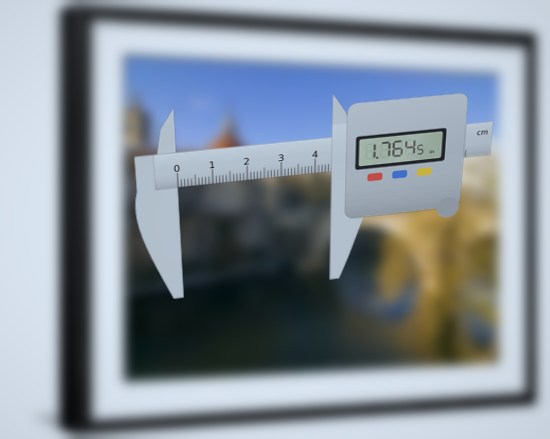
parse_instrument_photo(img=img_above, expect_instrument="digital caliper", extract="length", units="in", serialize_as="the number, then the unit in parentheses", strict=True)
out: 1.7645 (in)
